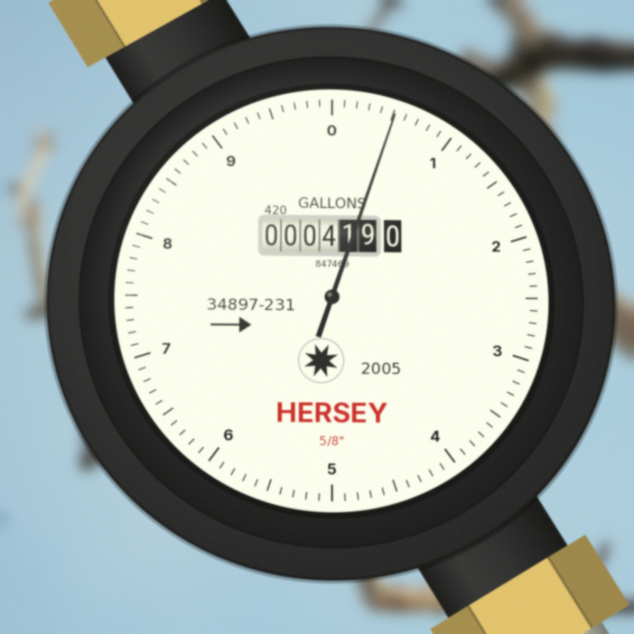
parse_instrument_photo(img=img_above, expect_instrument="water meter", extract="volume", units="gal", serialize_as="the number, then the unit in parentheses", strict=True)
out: 4190.5 (gal)
